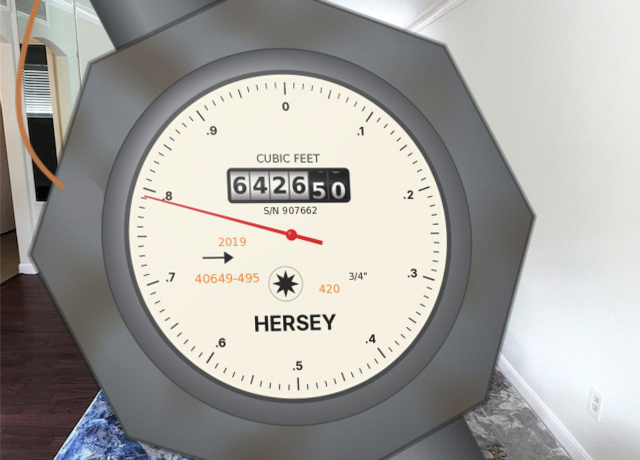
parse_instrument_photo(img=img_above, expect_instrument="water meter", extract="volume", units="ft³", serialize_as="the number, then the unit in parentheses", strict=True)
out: 642649.79 (ft³)
